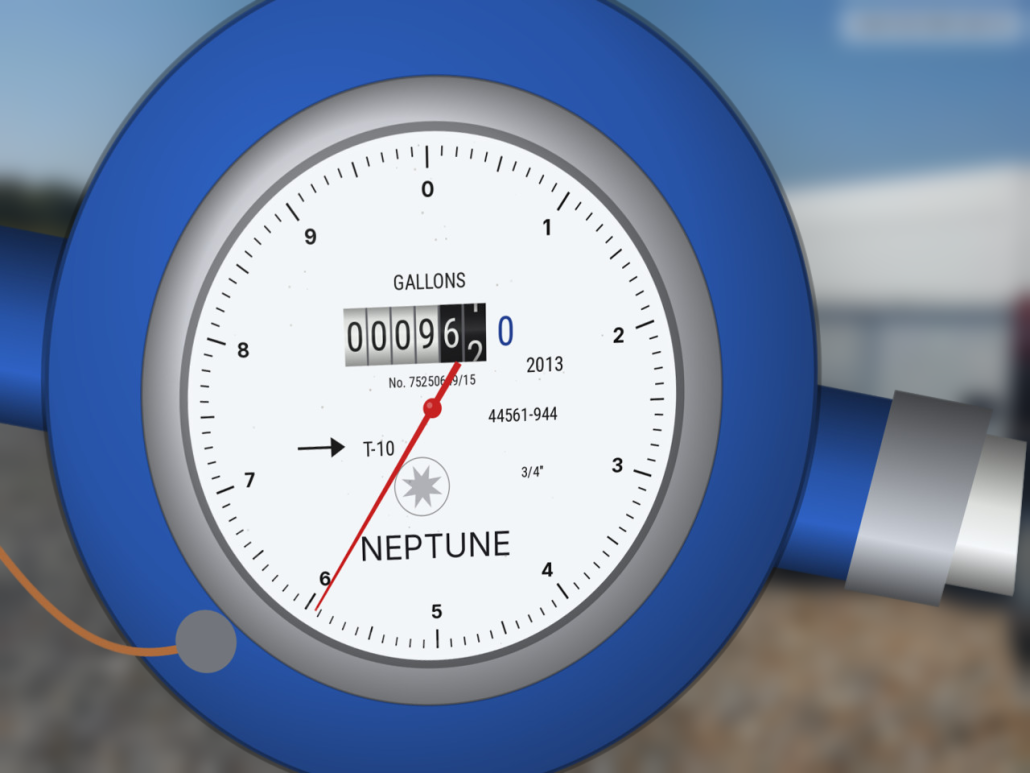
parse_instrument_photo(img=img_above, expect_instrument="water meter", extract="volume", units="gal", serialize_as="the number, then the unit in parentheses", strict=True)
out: 9615.9 (gal)
